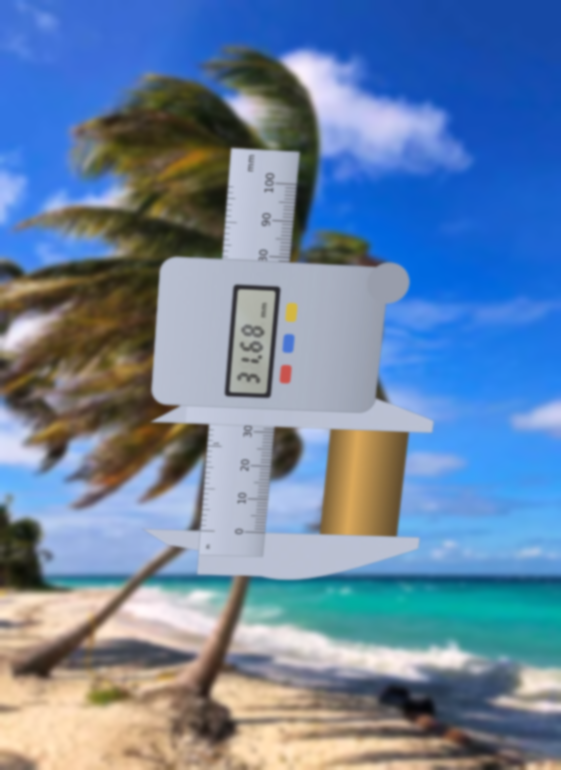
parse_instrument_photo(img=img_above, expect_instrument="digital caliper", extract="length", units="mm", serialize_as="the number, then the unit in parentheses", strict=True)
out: 31.68 (mm)
